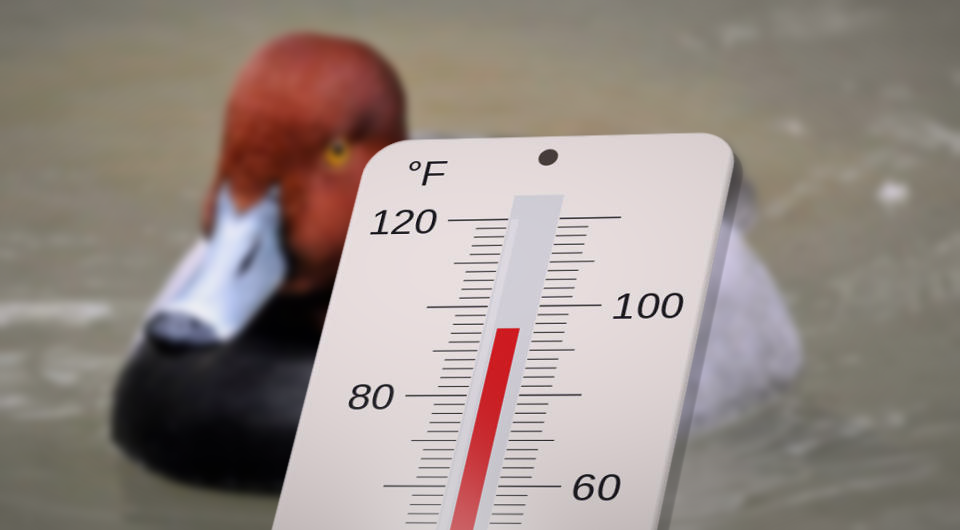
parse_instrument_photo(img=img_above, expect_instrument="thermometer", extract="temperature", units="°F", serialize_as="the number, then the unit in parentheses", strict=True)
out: 95 (°F)
